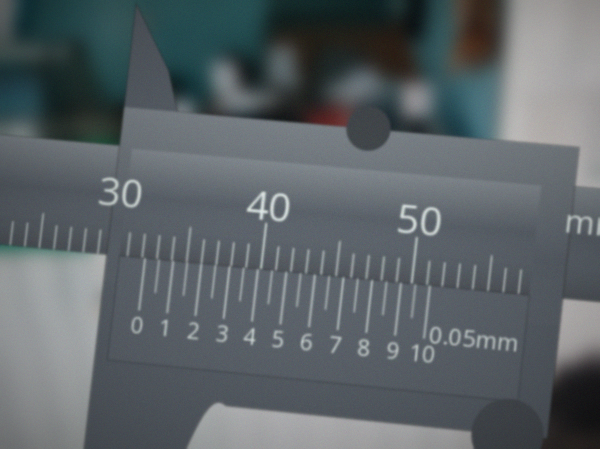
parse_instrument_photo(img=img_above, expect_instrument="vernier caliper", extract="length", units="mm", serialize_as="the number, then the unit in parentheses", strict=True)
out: 32.2 (mm)
